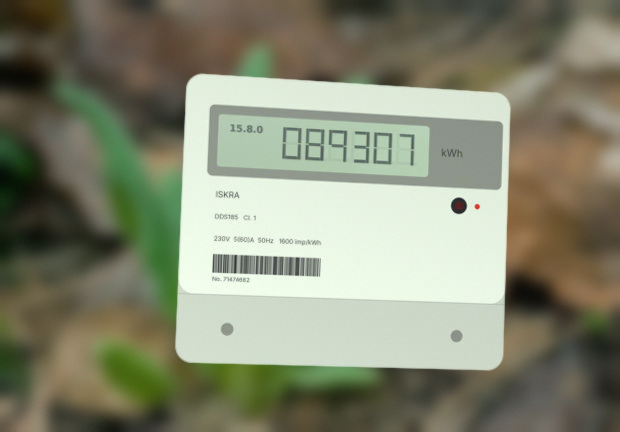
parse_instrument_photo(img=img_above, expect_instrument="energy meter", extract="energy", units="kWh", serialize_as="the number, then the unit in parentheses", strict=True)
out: 89307 (kWh)
